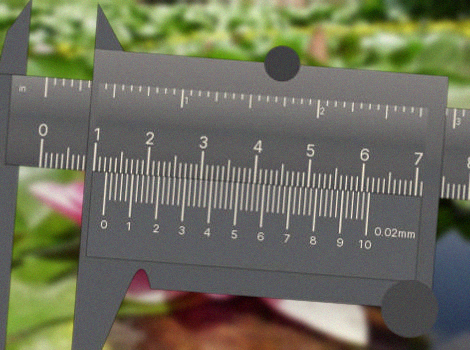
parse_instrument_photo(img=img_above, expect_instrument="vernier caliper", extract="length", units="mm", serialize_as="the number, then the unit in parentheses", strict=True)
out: 12.4 (mm)
